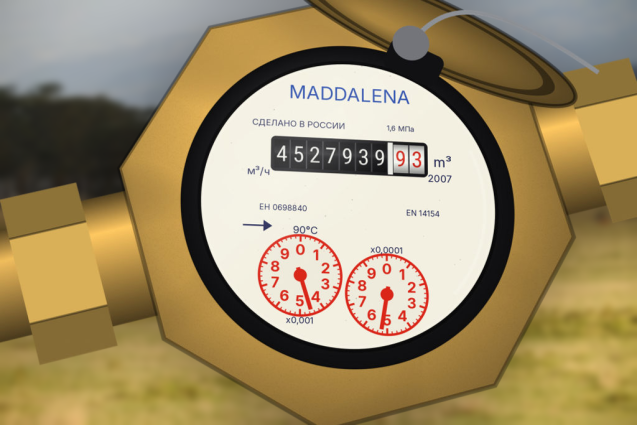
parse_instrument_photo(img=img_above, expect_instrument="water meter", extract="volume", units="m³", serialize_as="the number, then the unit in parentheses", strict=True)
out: 4527939.9345 (m³)
